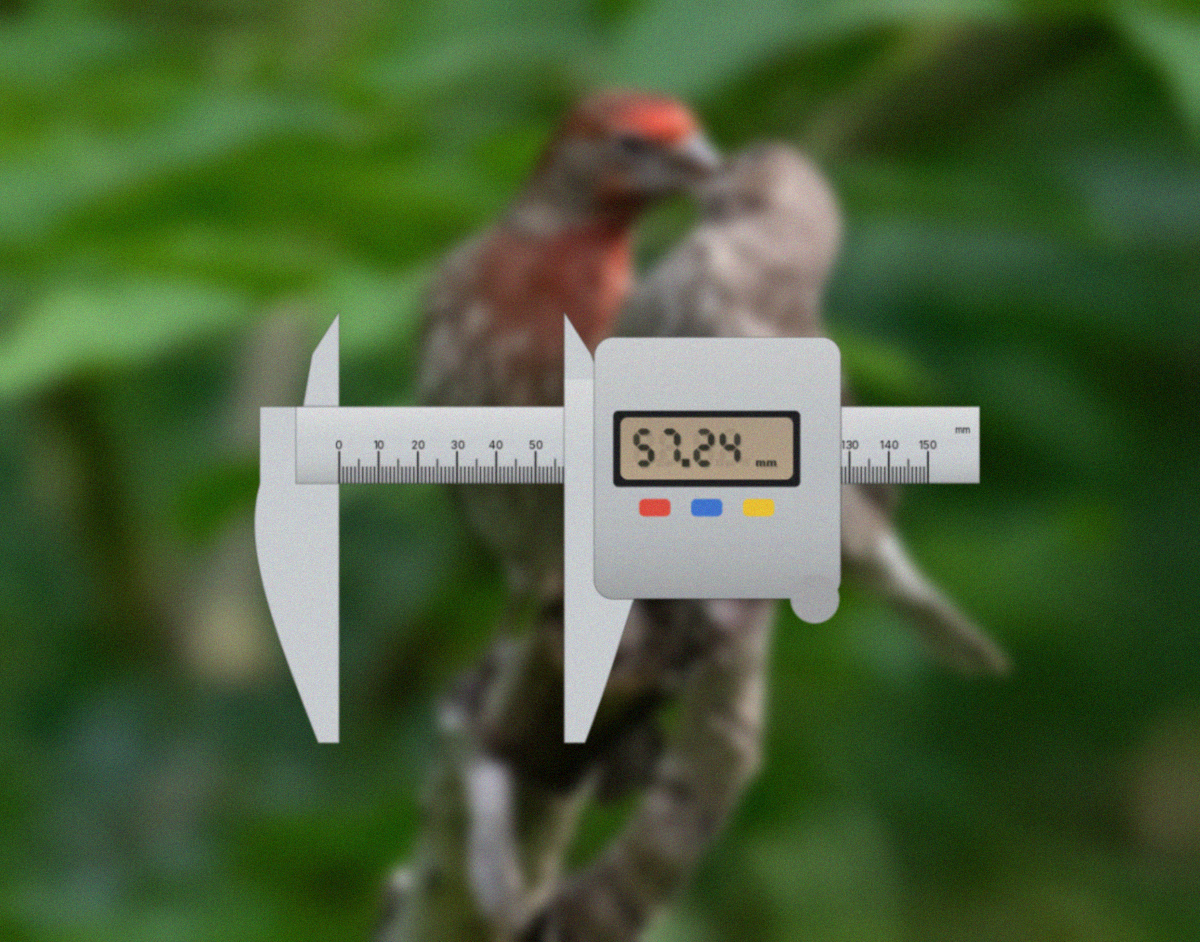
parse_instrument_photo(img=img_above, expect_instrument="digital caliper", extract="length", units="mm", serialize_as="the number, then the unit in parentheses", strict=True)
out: 57.24 (mm)
